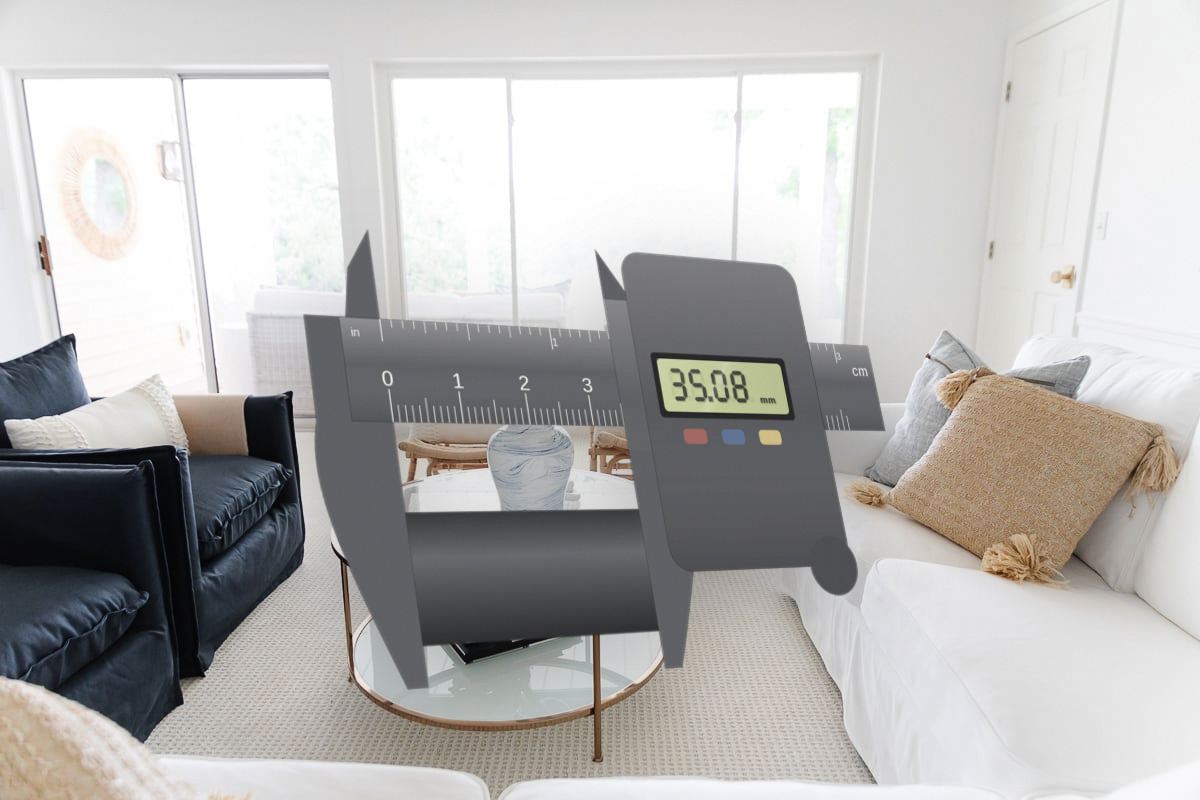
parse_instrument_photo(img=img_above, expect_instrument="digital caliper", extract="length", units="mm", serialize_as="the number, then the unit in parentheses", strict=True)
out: 35.08 (mm)
